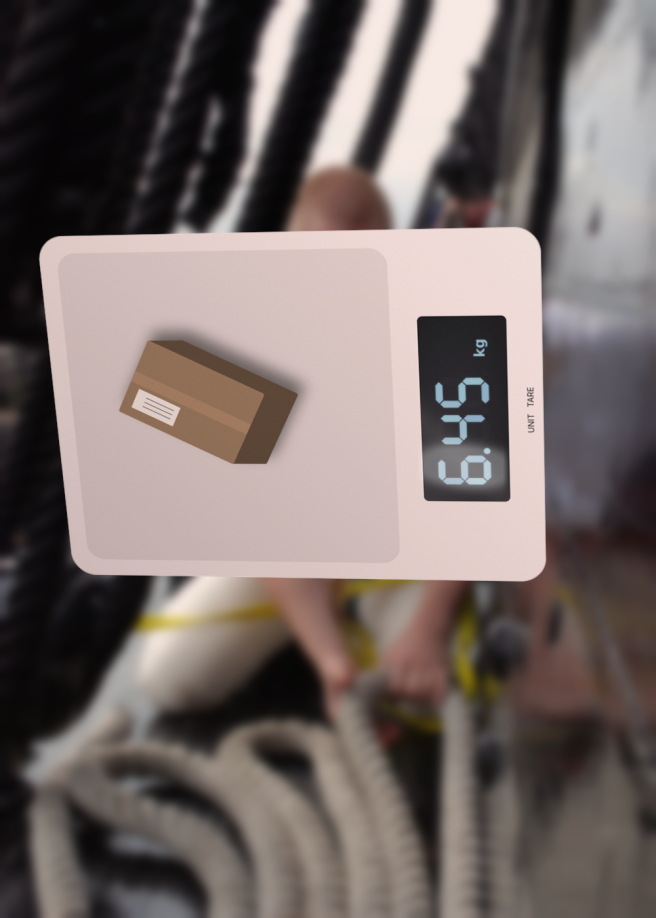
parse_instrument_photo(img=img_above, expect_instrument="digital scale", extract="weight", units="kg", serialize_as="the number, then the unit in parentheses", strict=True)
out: 6.45 (kg)
